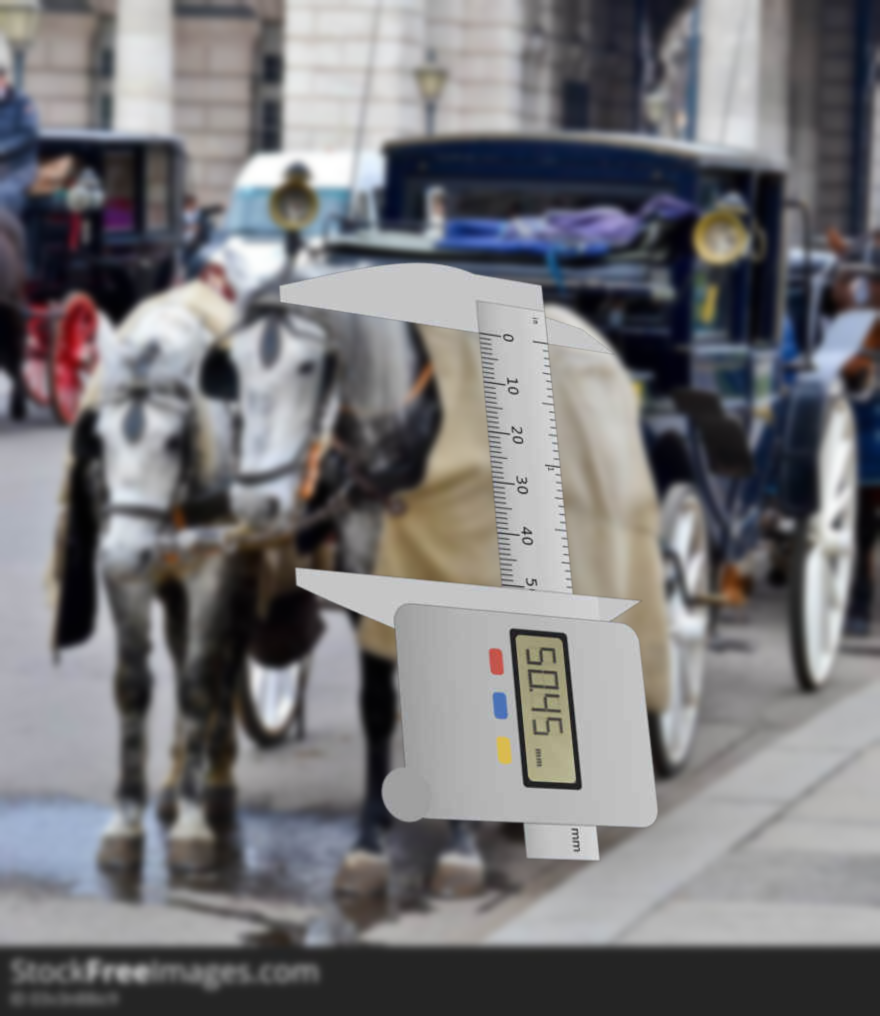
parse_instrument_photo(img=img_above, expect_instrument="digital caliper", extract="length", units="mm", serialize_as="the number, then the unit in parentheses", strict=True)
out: 50.45 (mm)
